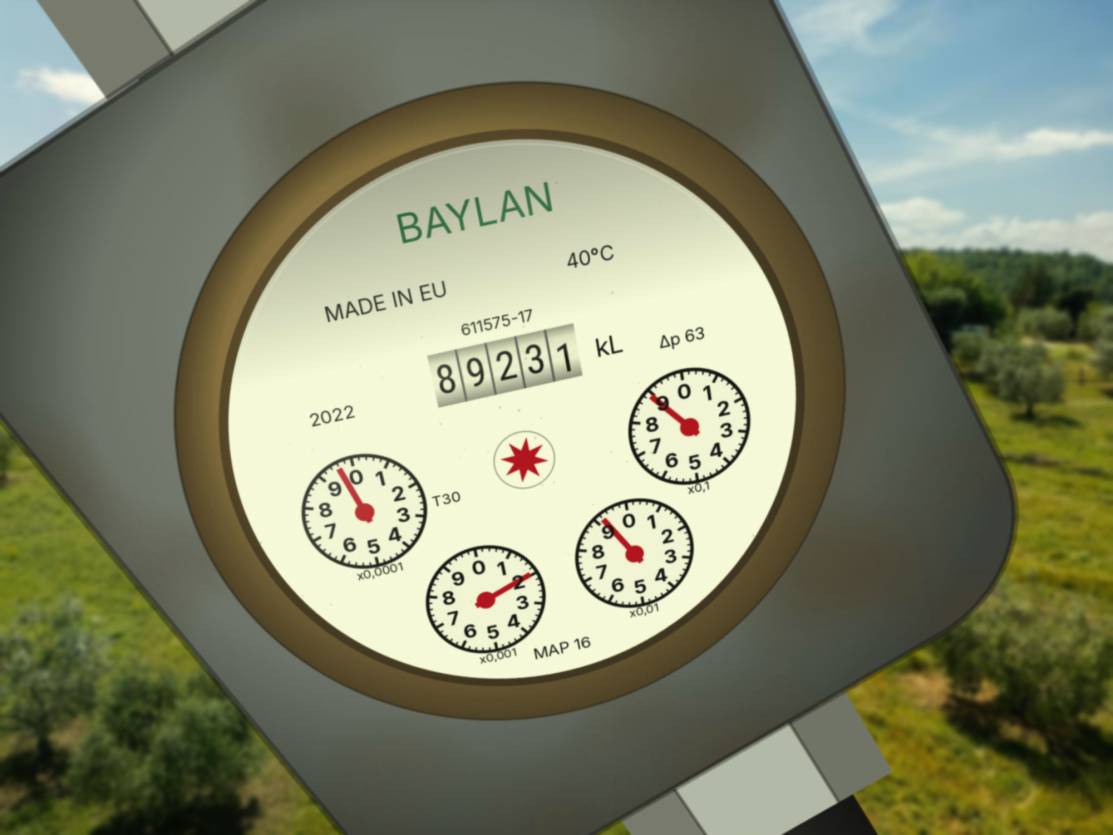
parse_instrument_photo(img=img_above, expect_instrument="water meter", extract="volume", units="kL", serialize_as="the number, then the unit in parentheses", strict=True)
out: 89230.8919 (kL)
